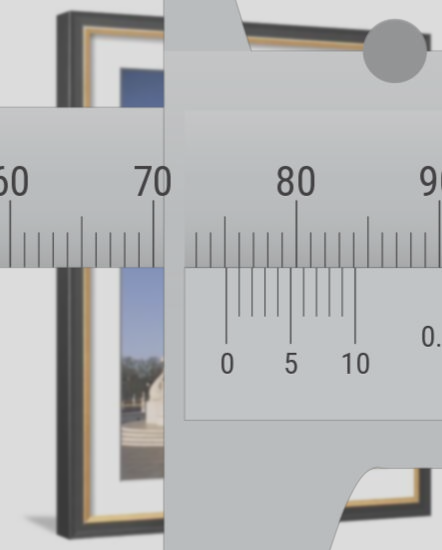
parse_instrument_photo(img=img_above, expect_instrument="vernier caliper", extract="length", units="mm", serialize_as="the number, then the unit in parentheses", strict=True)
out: 75.1 (mm)
